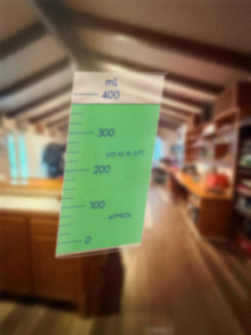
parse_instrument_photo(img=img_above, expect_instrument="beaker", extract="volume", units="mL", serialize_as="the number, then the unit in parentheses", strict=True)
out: 375 (mL)
